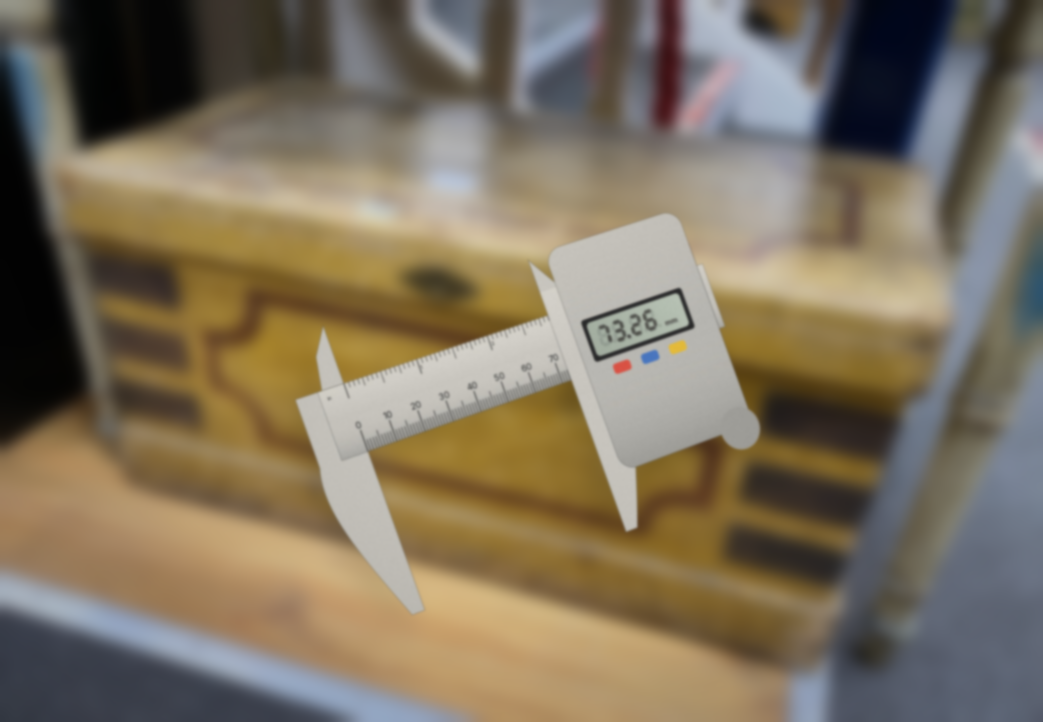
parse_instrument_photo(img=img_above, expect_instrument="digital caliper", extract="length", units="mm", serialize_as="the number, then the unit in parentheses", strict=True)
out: 73.26 (mm)
